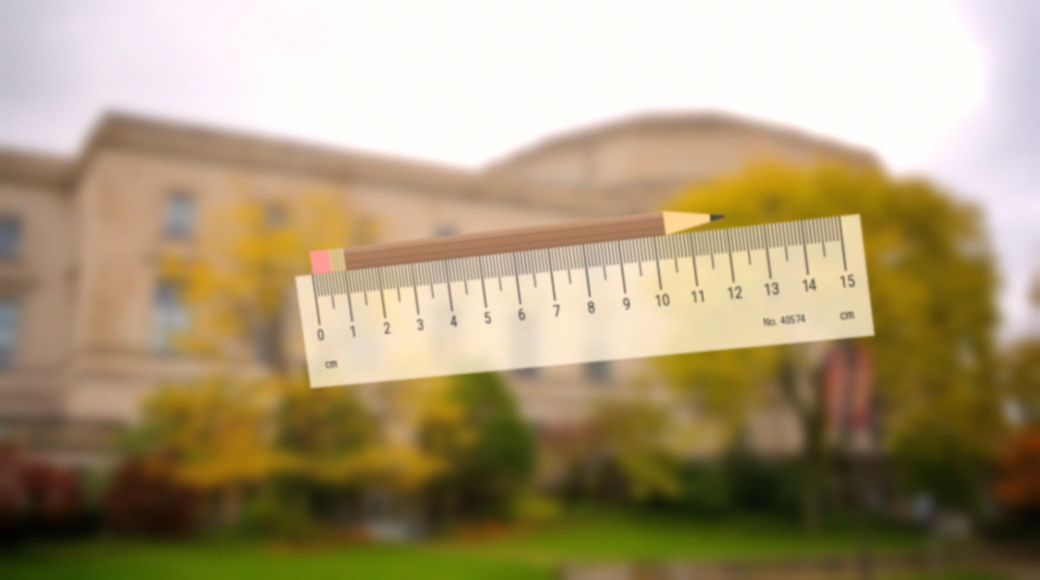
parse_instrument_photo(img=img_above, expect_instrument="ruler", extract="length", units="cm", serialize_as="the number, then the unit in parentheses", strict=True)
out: 12 (cm)
